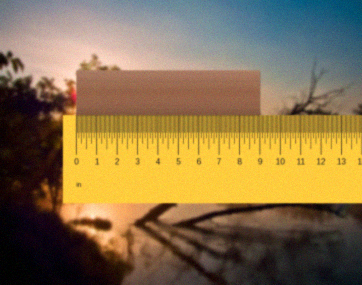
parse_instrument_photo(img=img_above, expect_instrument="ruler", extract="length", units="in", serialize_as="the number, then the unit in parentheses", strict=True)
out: 9 (in)
